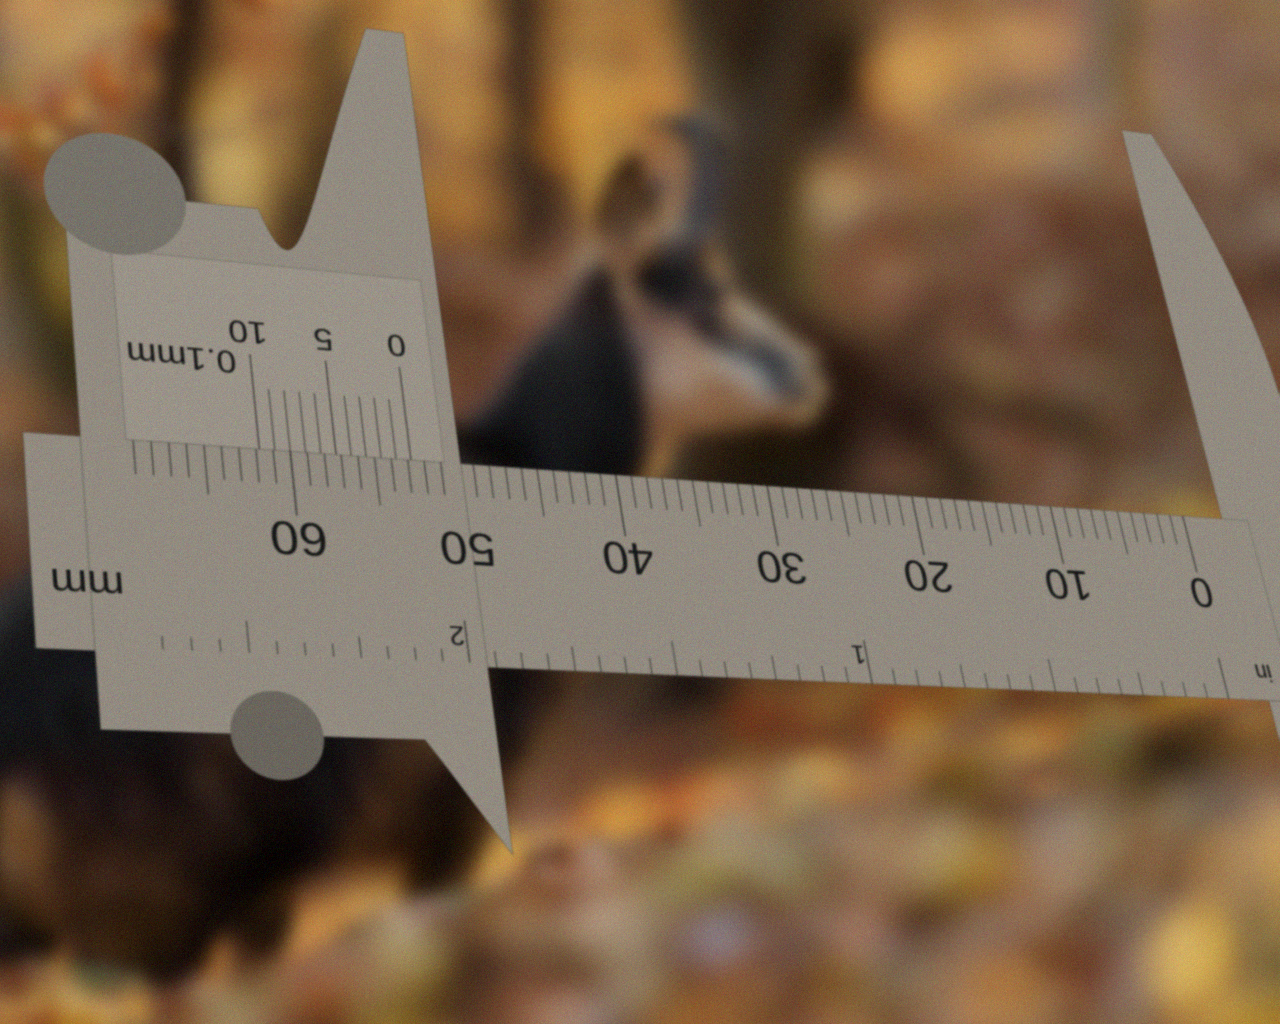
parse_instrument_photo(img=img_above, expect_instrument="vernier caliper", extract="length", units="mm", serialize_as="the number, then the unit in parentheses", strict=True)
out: 52.8 (mm)
